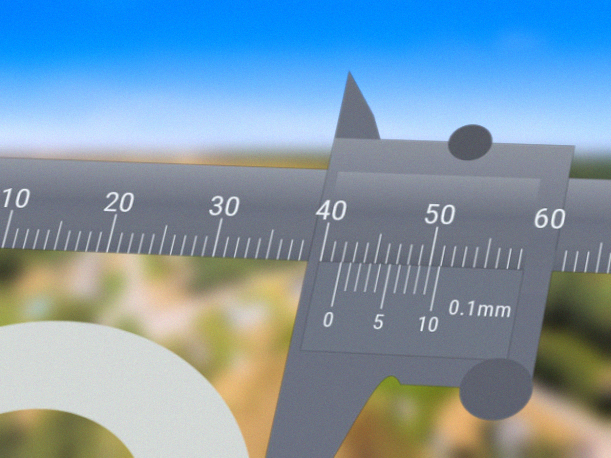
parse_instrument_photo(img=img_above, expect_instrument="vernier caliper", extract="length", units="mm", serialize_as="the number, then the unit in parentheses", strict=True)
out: 41.9 (mm)
